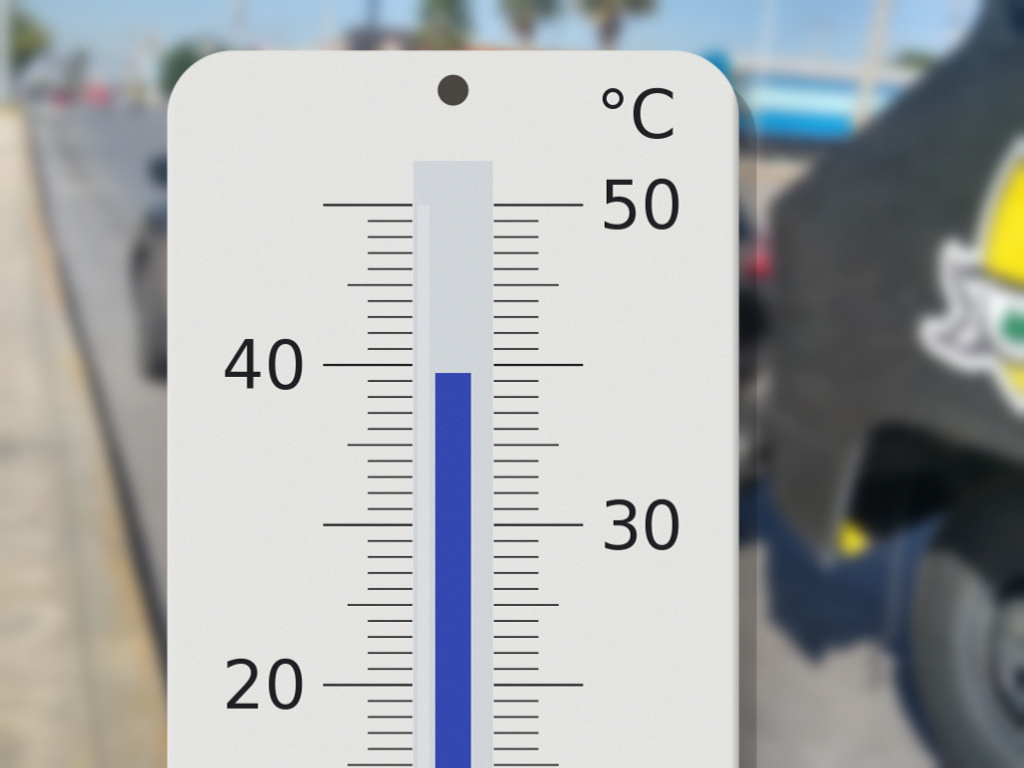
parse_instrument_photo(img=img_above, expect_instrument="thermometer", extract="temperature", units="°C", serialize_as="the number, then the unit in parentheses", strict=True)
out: 39.5 (°C)
